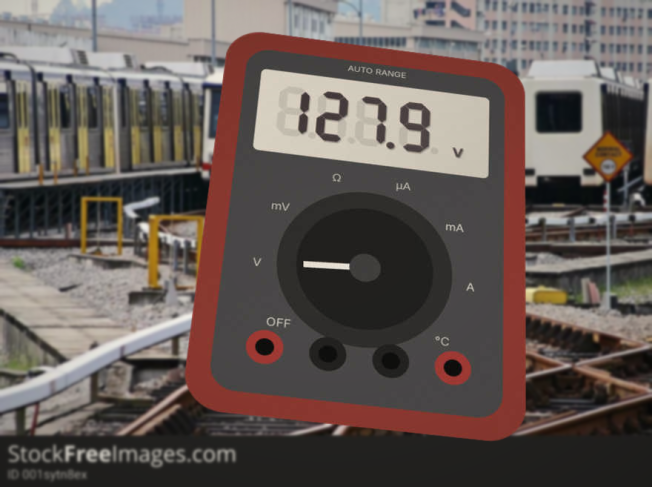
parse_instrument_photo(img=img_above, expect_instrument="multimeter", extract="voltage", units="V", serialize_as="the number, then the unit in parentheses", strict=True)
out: 127.9 (V)
